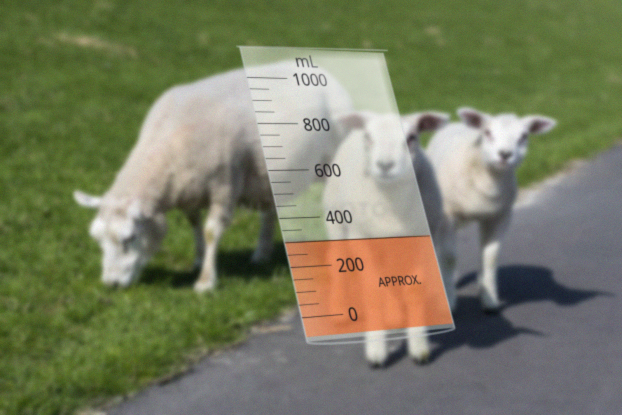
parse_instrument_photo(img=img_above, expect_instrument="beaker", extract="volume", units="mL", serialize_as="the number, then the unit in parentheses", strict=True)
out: 300 (mL)
